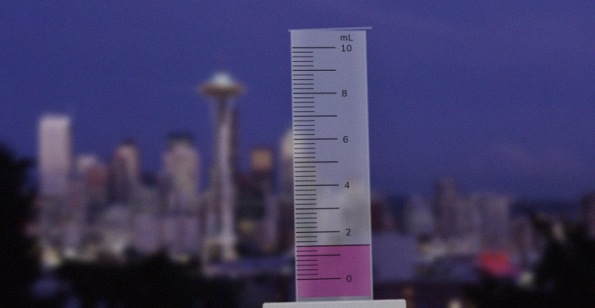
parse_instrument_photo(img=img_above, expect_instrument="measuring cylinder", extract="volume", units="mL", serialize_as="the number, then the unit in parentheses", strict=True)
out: 1.4 (mL)
